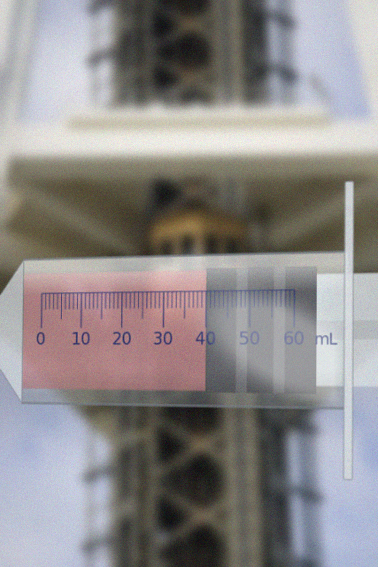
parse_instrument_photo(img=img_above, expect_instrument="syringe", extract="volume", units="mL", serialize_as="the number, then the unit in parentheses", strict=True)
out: 40 (mL)
